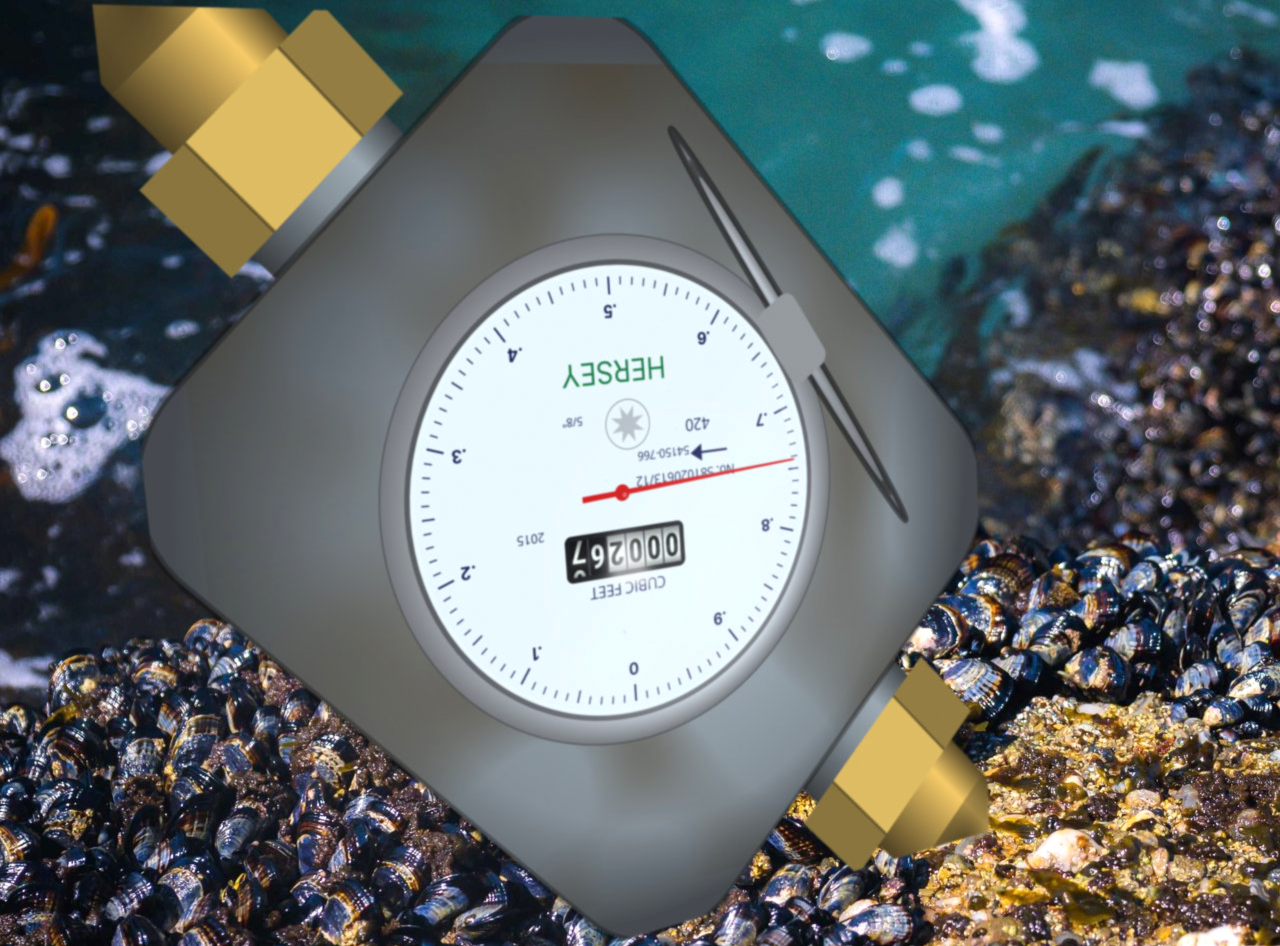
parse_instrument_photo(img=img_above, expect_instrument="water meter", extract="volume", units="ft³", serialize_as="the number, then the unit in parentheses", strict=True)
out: 266.74 (ft³)
